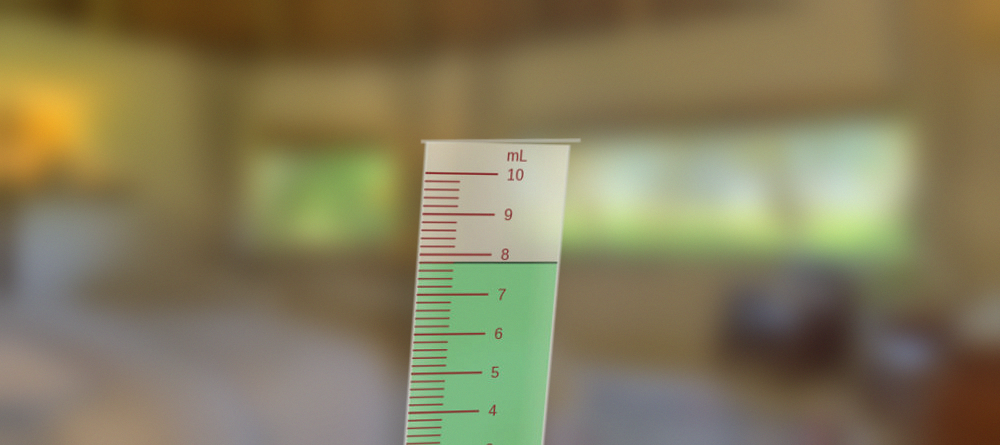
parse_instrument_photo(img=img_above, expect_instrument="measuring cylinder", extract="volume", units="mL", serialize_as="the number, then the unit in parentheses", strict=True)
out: 7.8 (mL)
